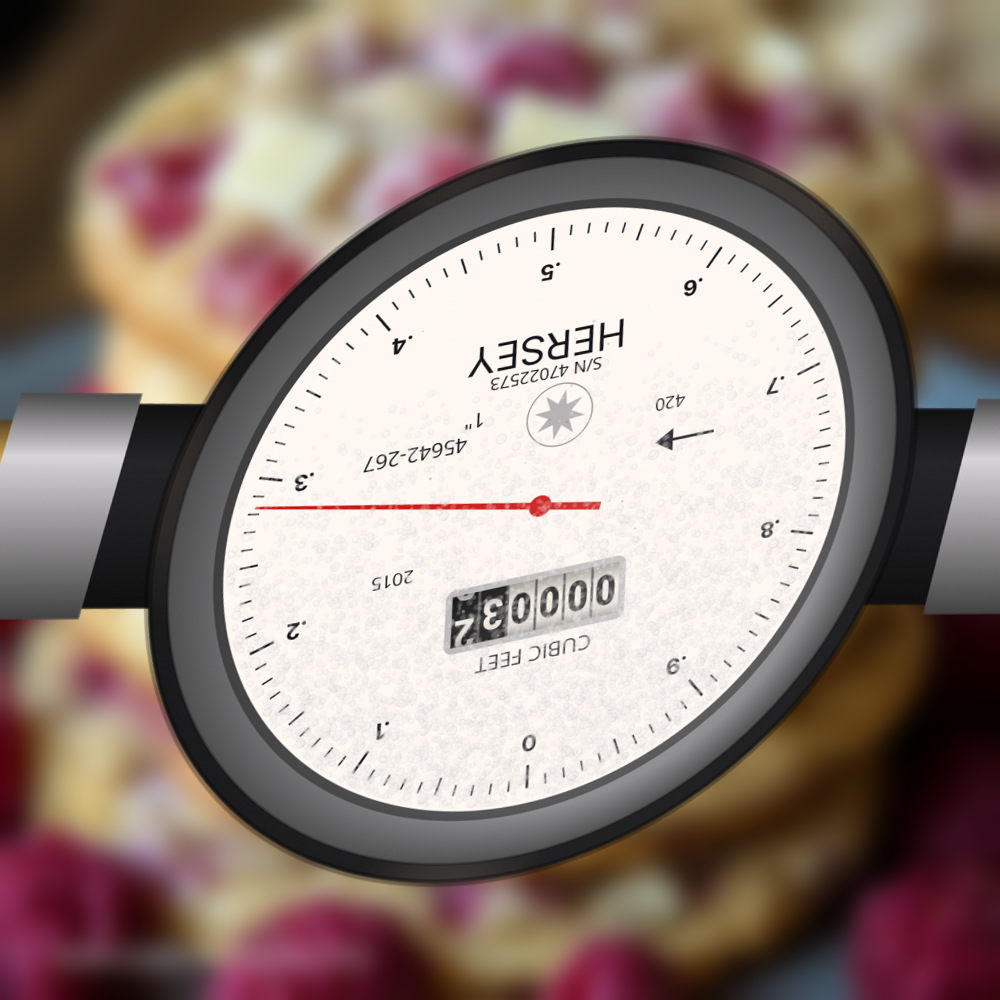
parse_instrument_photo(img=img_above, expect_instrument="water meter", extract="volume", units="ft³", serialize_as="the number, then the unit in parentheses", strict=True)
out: 32.28 (ft³)
